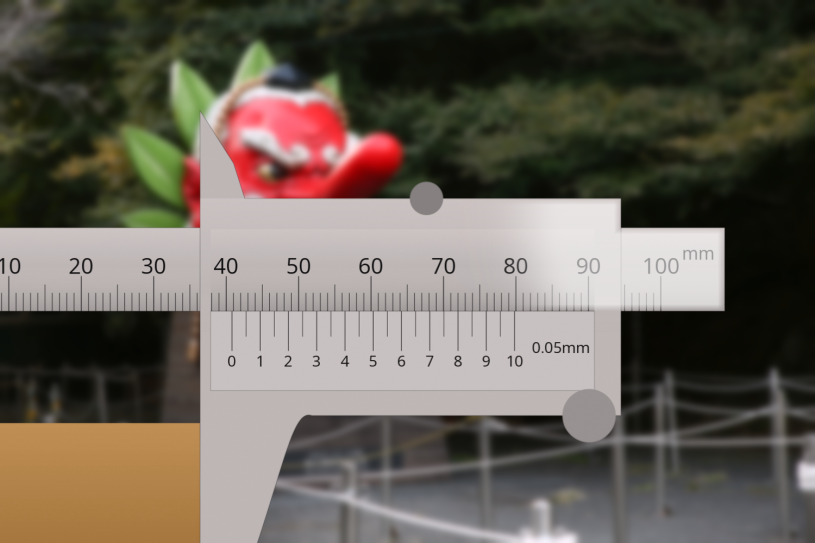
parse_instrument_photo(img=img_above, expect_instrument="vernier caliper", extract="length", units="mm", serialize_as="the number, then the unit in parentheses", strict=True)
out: 40.8 (mm)
